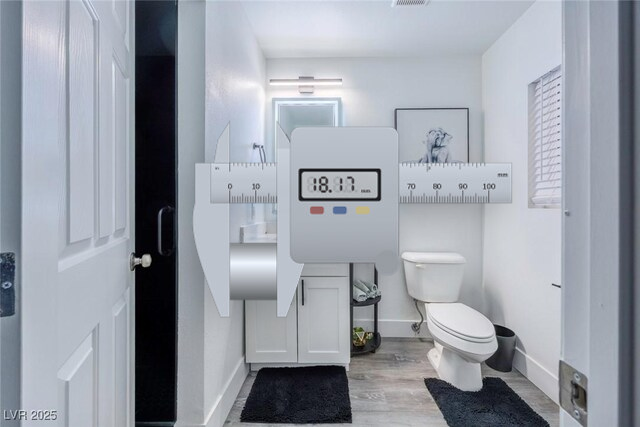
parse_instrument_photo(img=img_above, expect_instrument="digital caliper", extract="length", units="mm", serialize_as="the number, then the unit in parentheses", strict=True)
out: 18.17 (mm)
